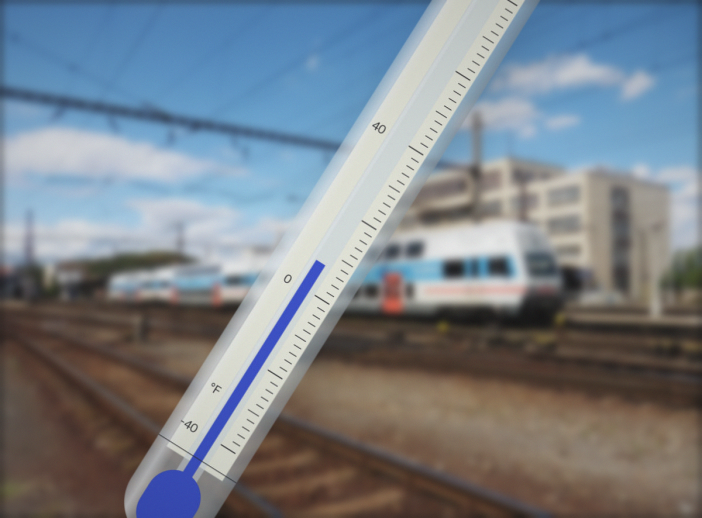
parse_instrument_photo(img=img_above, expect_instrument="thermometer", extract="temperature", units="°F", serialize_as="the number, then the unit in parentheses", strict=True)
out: 7 (°F)
